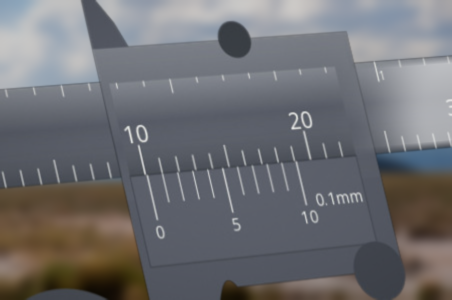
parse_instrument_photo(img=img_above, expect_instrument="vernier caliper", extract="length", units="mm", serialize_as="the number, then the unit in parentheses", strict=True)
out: 10.1 (mm)
